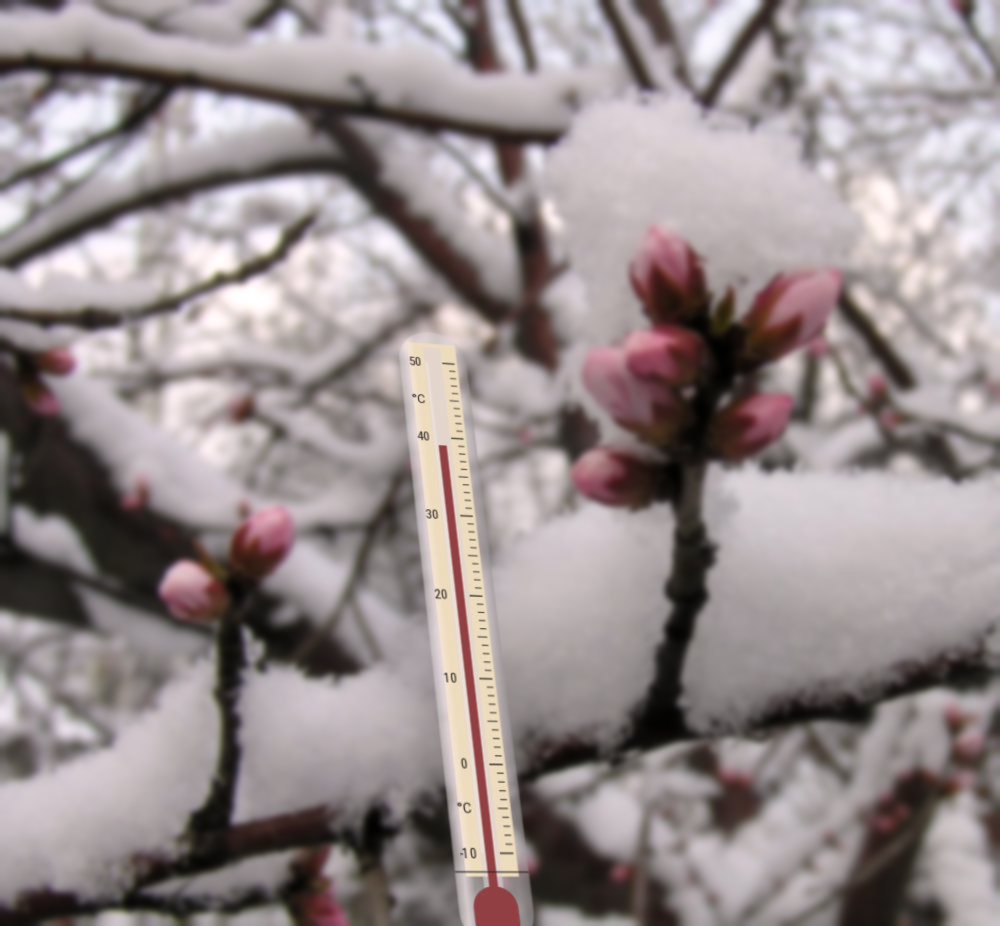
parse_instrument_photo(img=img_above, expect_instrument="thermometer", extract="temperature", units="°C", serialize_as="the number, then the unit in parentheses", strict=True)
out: 39 (°C)
